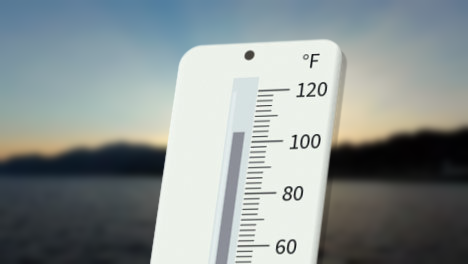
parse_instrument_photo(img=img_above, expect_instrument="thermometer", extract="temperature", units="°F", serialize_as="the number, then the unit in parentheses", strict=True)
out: 104 (°F)
